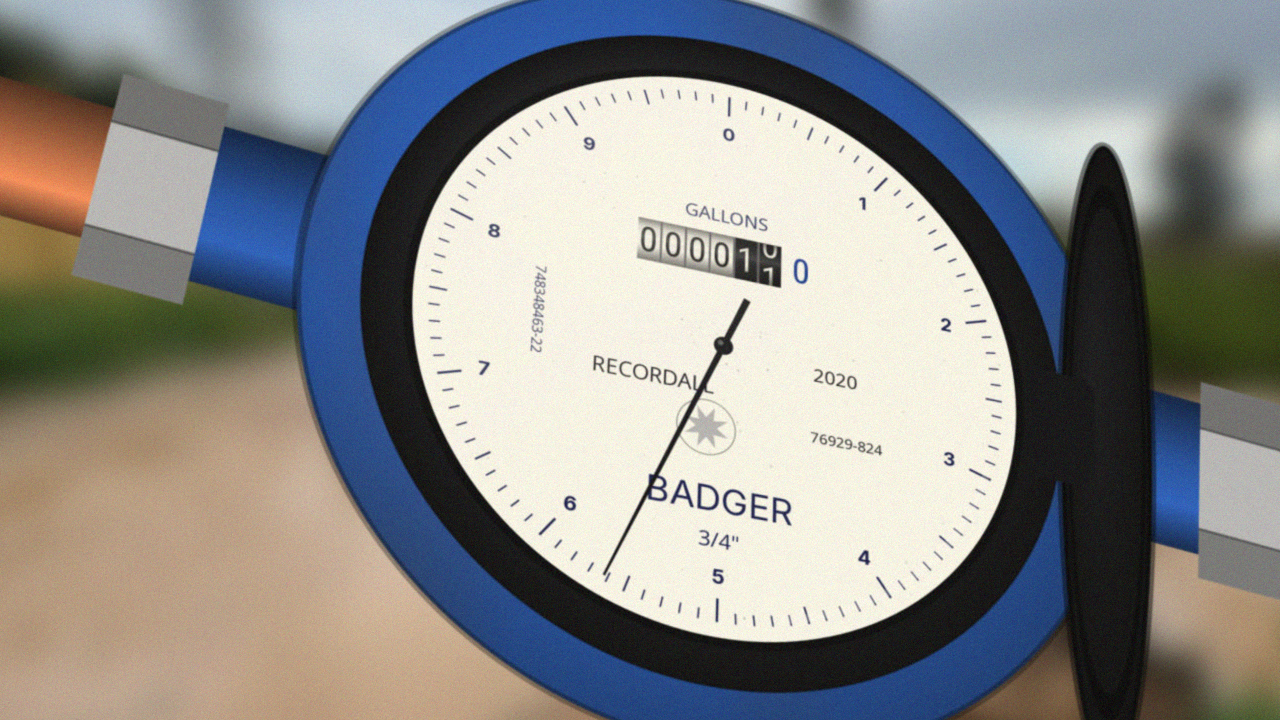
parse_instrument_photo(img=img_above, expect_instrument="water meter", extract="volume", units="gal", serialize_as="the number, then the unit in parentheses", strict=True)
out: 105.6 (gal)
